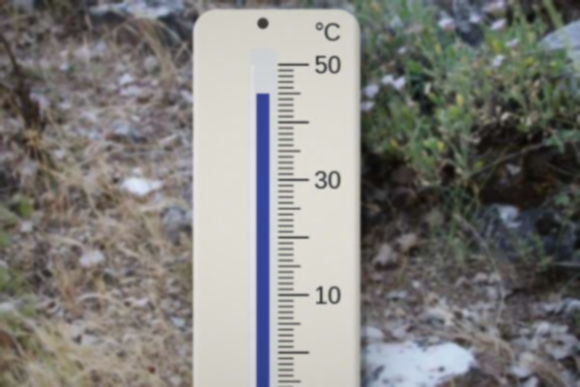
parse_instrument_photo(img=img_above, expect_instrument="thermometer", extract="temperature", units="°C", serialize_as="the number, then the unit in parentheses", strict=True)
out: 45 (°C)
